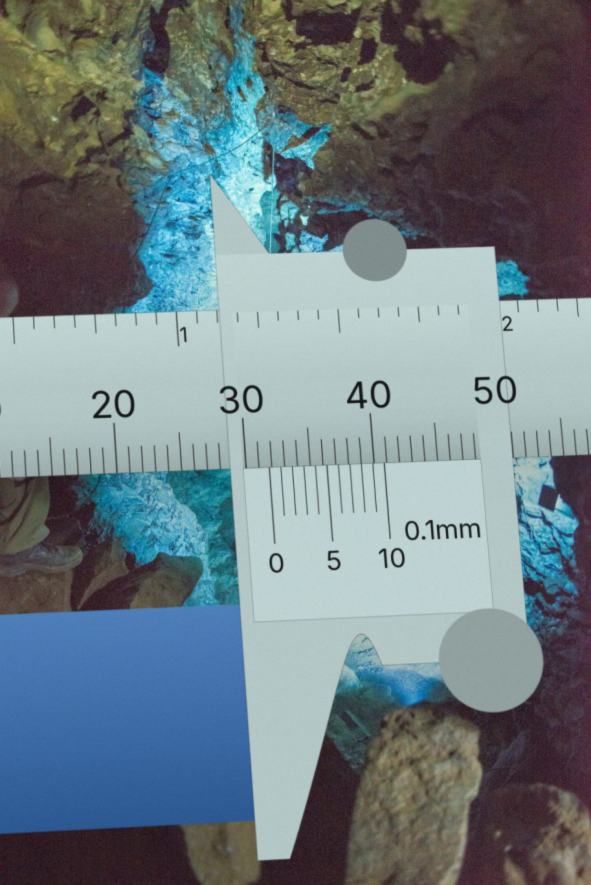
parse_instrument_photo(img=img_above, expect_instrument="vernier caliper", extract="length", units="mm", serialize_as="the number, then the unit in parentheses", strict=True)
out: 31.8 (mm)
